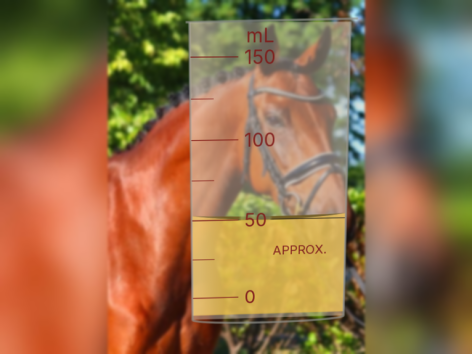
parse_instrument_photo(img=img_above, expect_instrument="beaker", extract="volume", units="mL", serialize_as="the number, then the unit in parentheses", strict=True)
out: 50 (mL)
